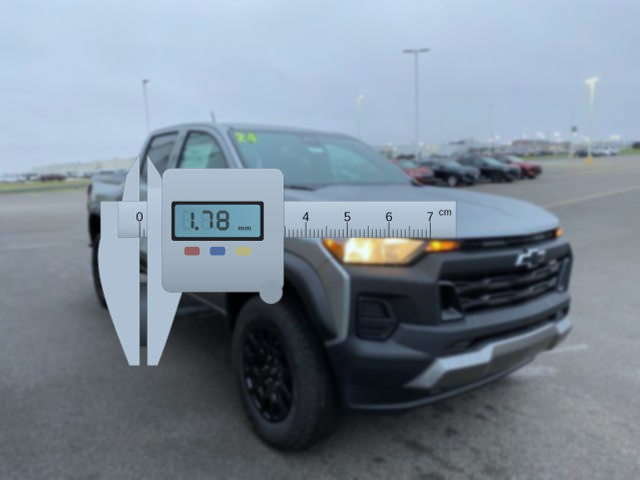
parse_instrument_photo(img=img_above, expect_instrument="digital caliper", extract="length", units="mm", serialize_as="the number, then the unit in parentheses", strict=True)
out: 1.78 (mm)
